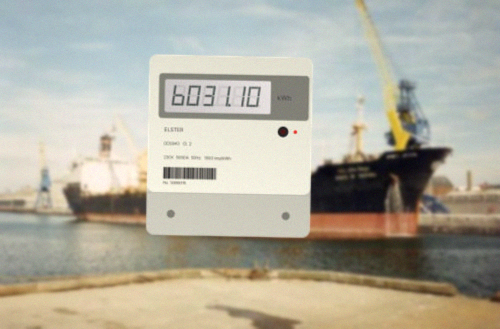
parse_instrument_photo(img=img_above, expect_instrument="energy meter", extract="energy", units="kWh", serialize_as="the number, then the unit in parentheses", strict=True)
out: 6031.10 (kWh)
